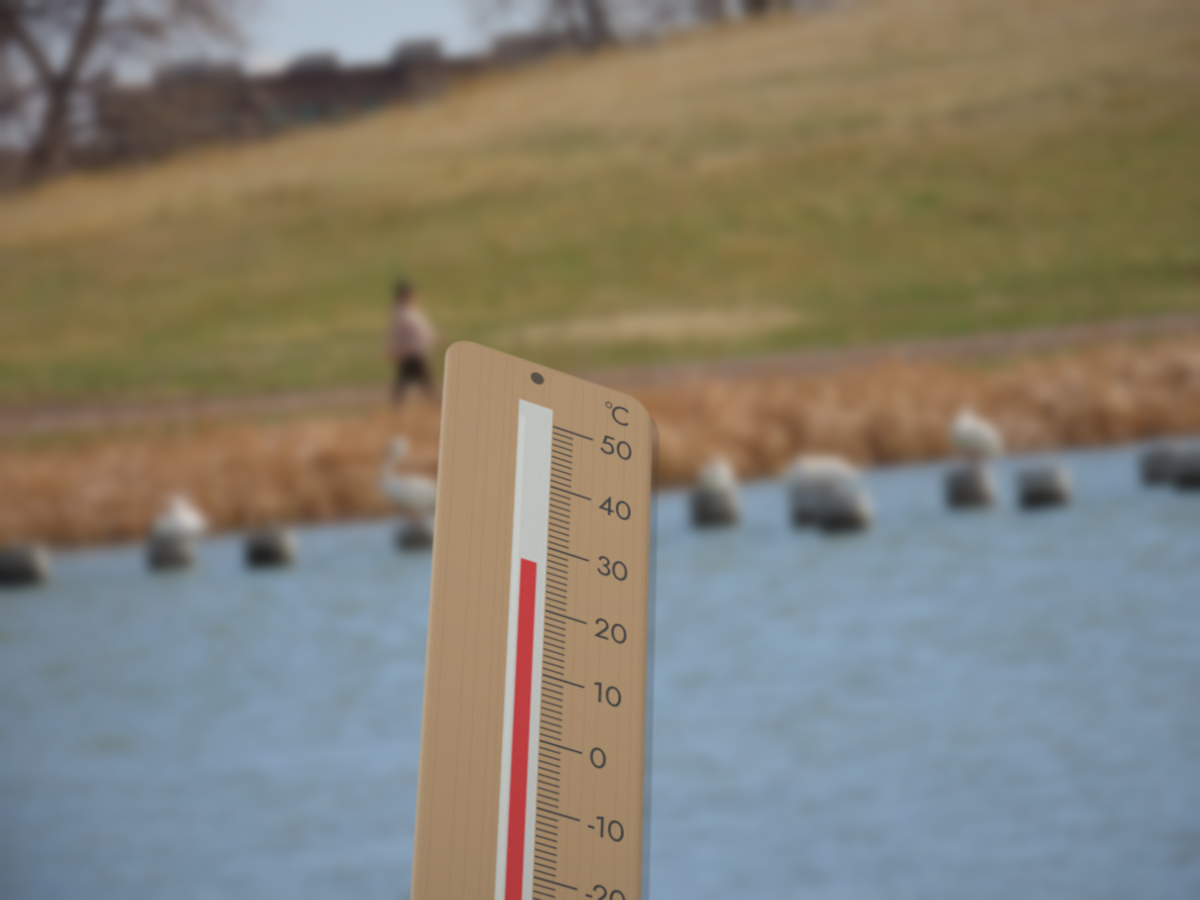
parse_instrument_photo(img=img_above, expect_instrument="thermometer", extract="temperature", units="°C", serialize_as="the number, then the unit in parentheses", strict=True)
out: 27 (°C)
